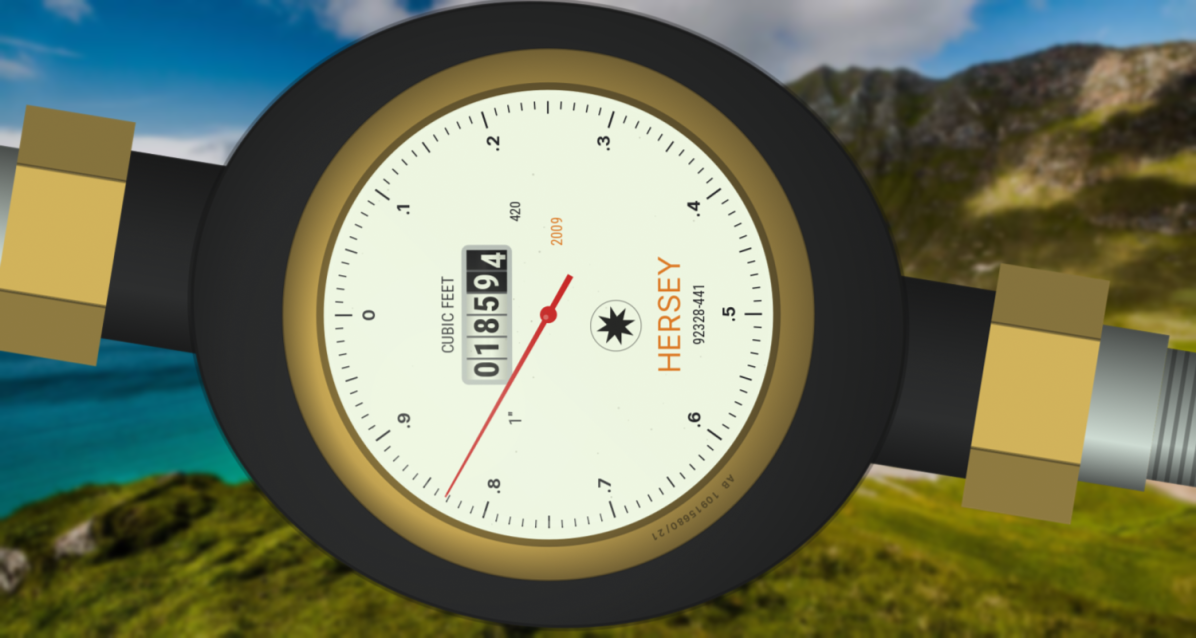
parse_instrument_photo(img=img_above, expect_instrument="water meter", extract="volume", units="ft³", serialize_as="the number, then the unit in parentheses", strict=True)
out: 18593.83 (ft³)
